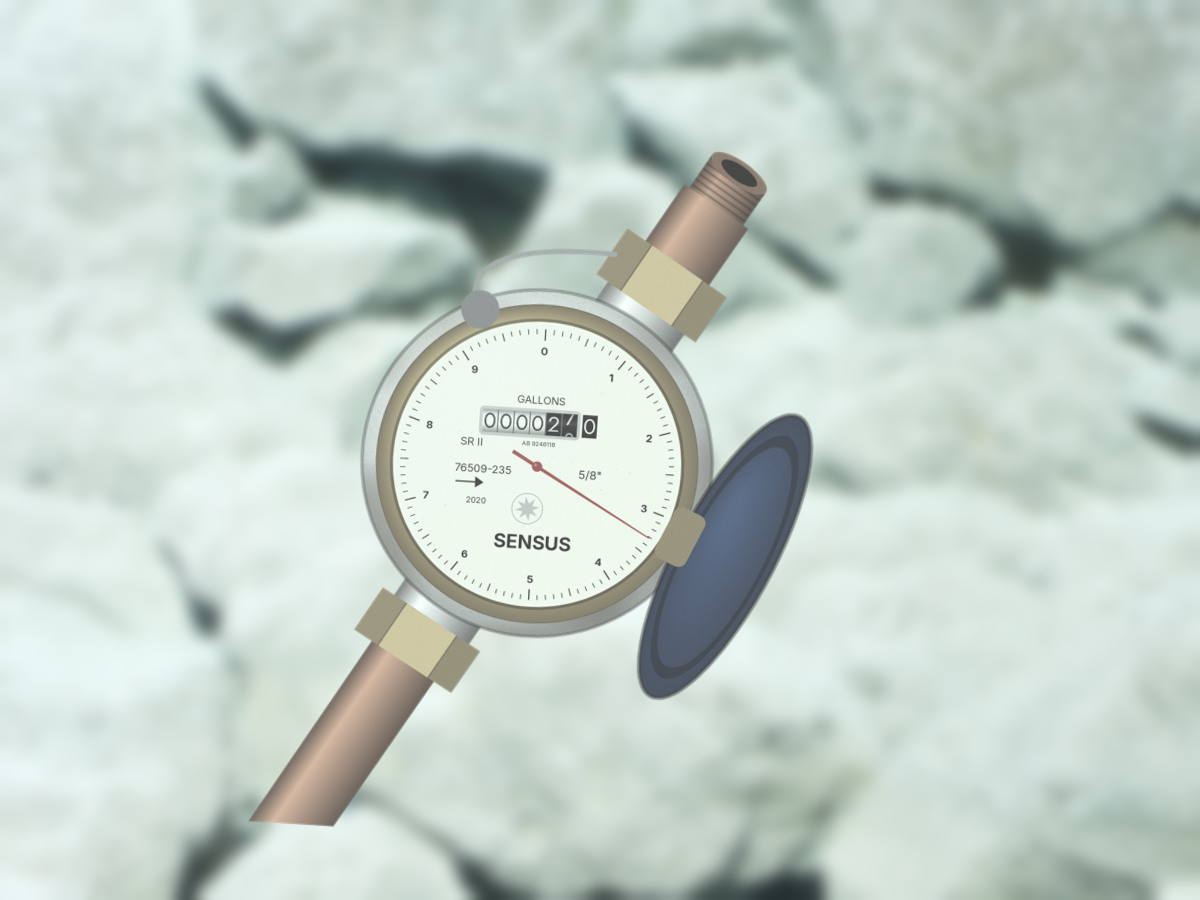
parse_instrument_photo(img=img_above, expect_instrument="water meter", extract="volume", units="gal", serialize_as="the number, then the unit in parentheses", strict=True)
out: 273.3 (gal)
